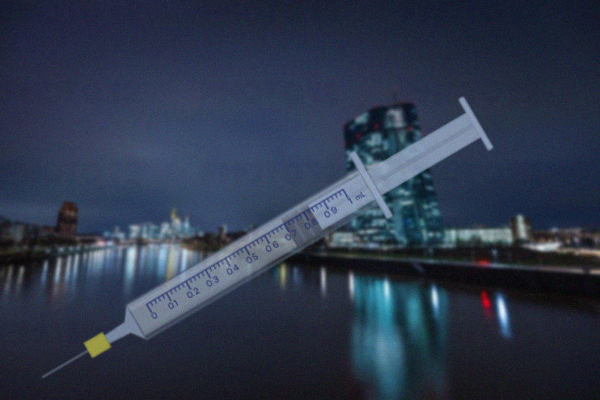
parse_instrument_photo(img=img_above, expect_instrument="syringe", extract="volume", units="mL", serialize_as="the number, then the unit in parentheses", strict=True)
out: 0.7 (mL)
